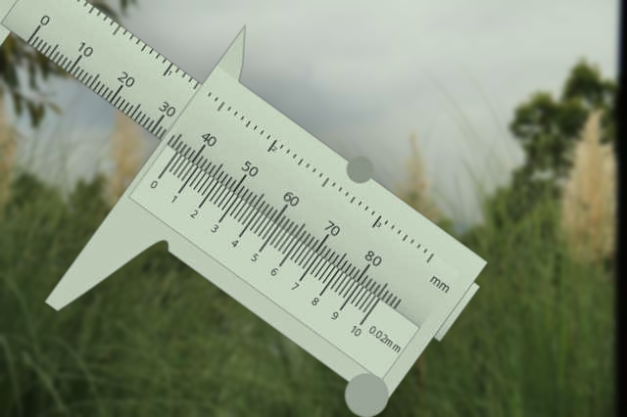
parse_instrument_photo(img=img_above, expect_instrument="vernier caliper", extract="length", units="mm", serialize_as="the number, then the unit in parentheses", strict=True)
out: 36.5 (mm)
